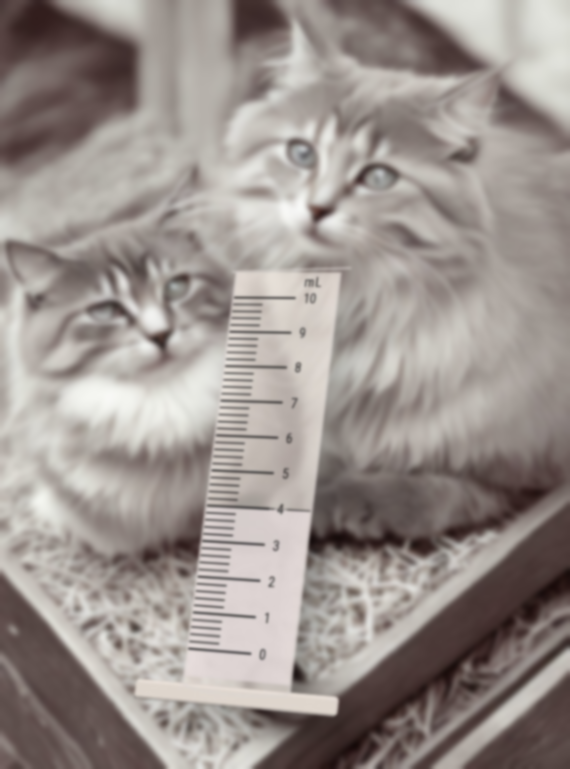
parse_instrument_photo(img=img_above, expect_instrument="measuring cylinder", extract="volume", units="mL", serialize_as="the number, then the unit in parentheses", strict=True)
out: 4 (mL)
